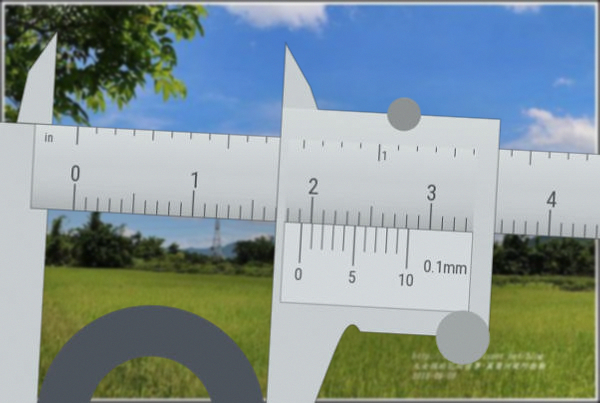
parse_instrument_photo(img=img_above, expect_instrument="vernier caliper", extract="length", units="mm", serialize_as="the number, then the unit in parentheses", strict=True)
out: 19.2 (mm)
